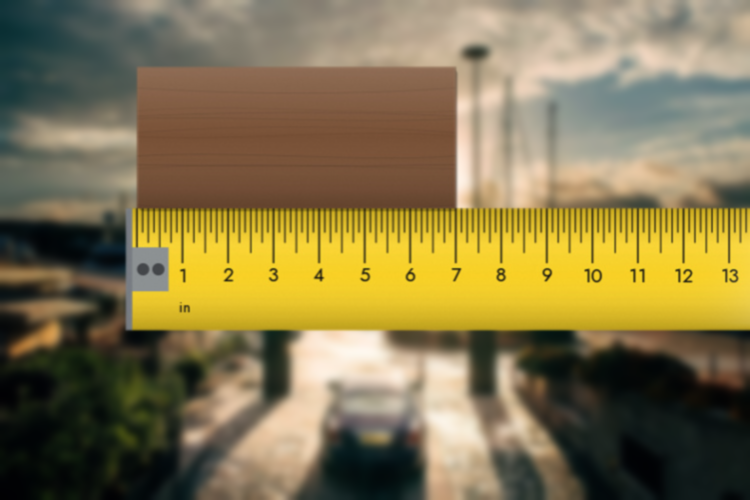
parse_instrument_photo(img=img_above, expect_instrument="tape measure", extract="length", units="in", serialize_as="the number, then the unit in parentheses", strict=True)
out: 7 (in)
